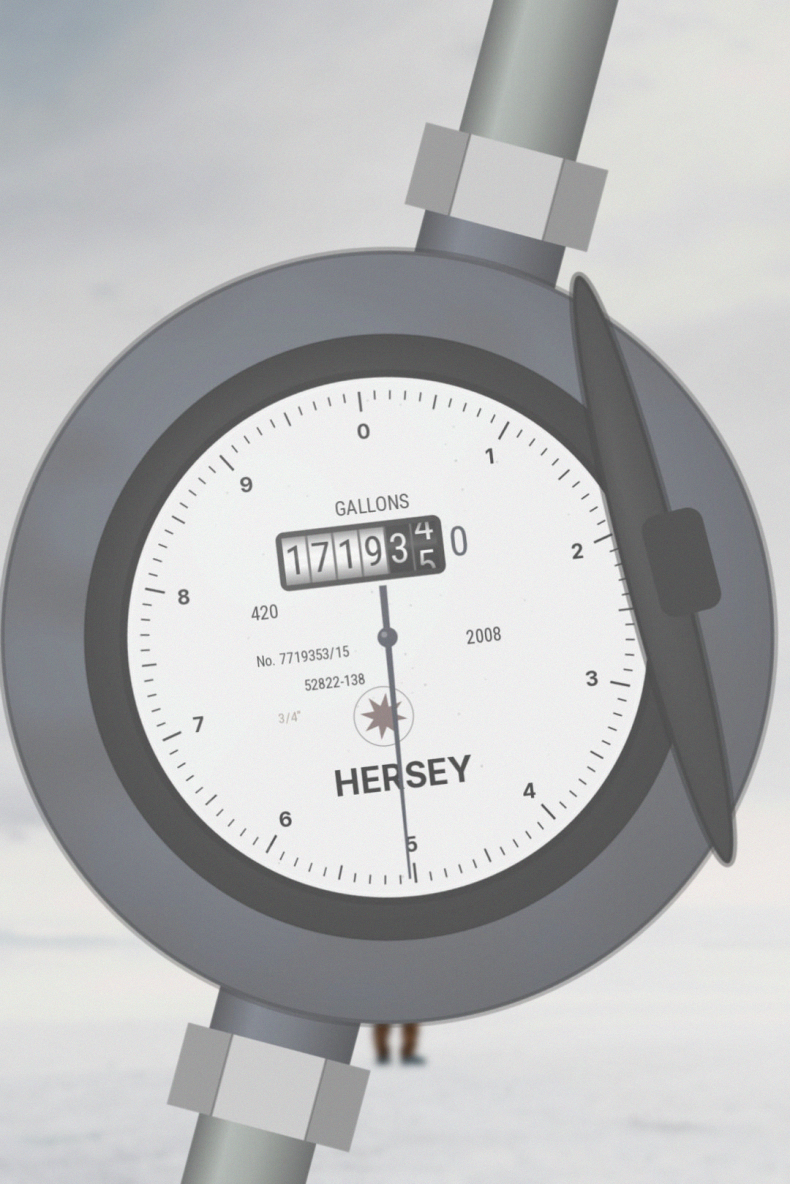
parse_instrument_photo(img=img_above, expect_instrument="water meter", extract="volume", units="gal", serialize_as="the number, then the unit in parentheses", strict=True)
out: 1719345.0 (gal)
